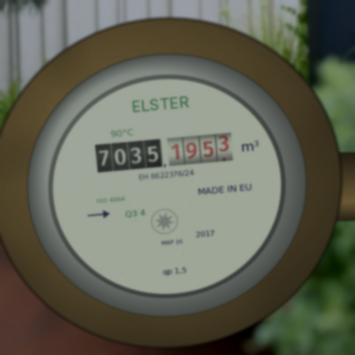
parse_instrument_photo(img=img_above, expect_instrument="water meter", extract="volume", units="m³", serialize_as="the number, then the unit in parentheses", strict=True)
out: 7035.1953 (m³)
